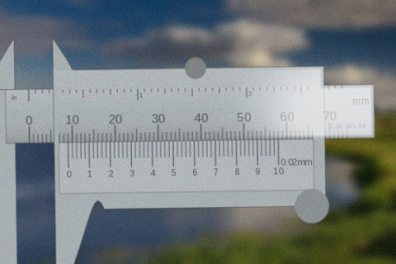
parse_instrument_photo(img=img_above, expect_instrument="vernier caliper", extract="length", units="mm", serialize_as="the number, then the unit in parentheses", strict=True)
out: 9.0 (mm)
